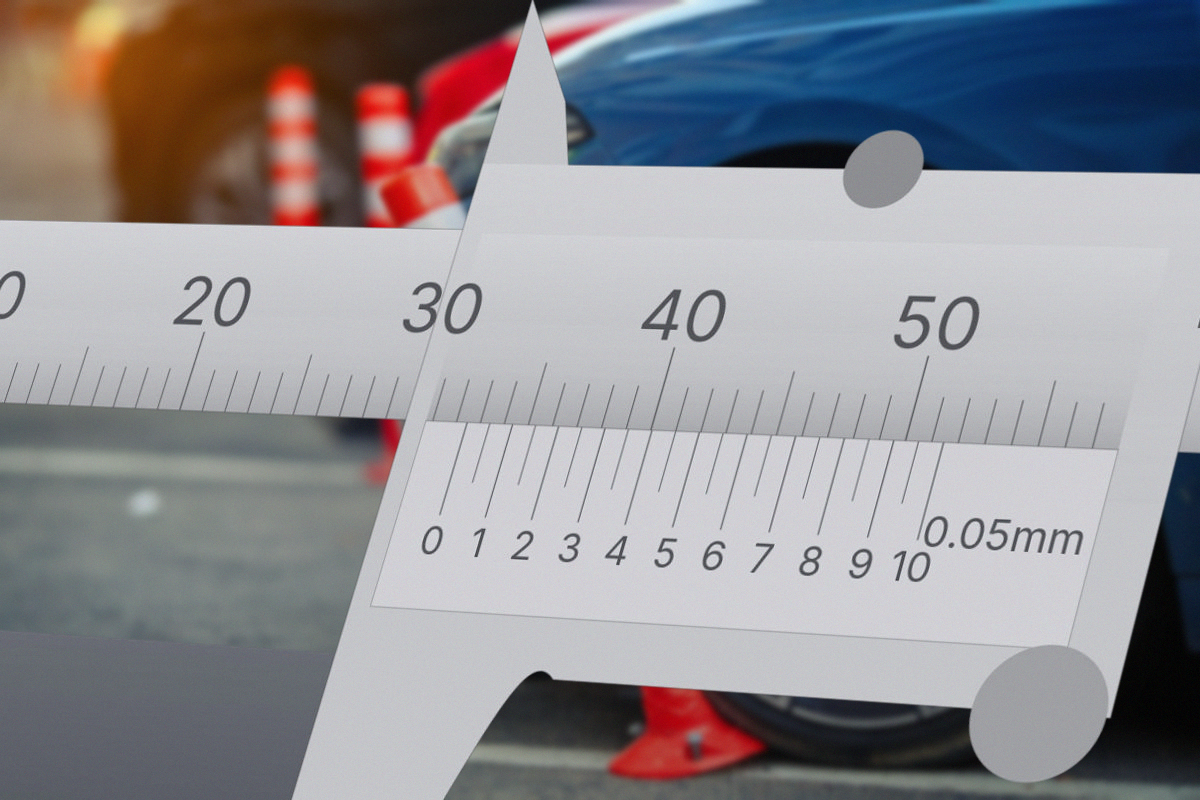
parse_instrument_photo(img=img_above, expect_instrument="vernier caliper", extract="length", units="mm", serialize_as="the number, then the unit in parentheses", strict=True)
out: 32.45 (mm)
